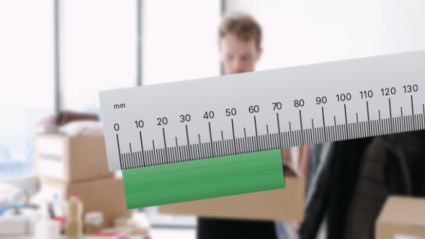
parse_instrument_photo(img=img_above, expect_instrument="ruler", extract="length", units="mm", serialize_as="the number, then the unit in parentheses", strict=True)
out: 70 (mm)
